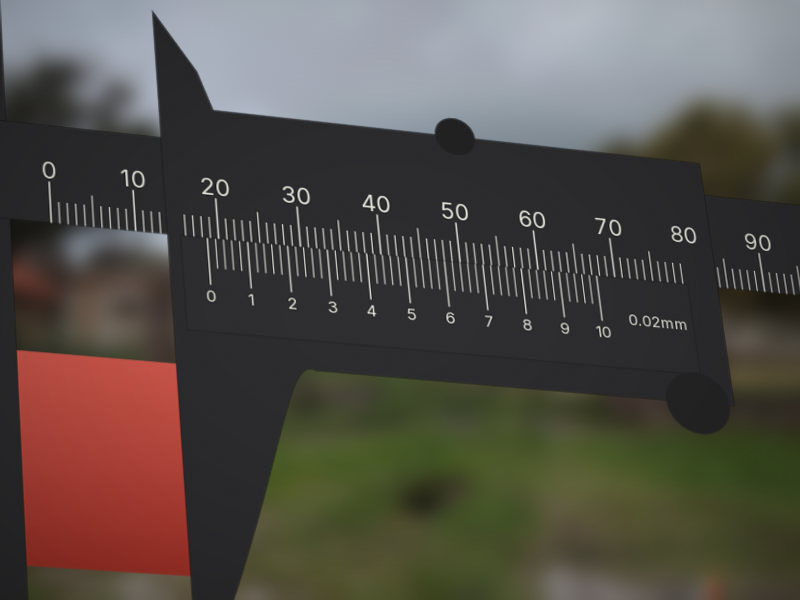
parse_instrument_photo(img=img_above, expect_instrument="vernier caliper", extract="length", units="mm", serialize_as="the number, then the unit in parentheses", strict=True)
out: 18.6 (mm)
